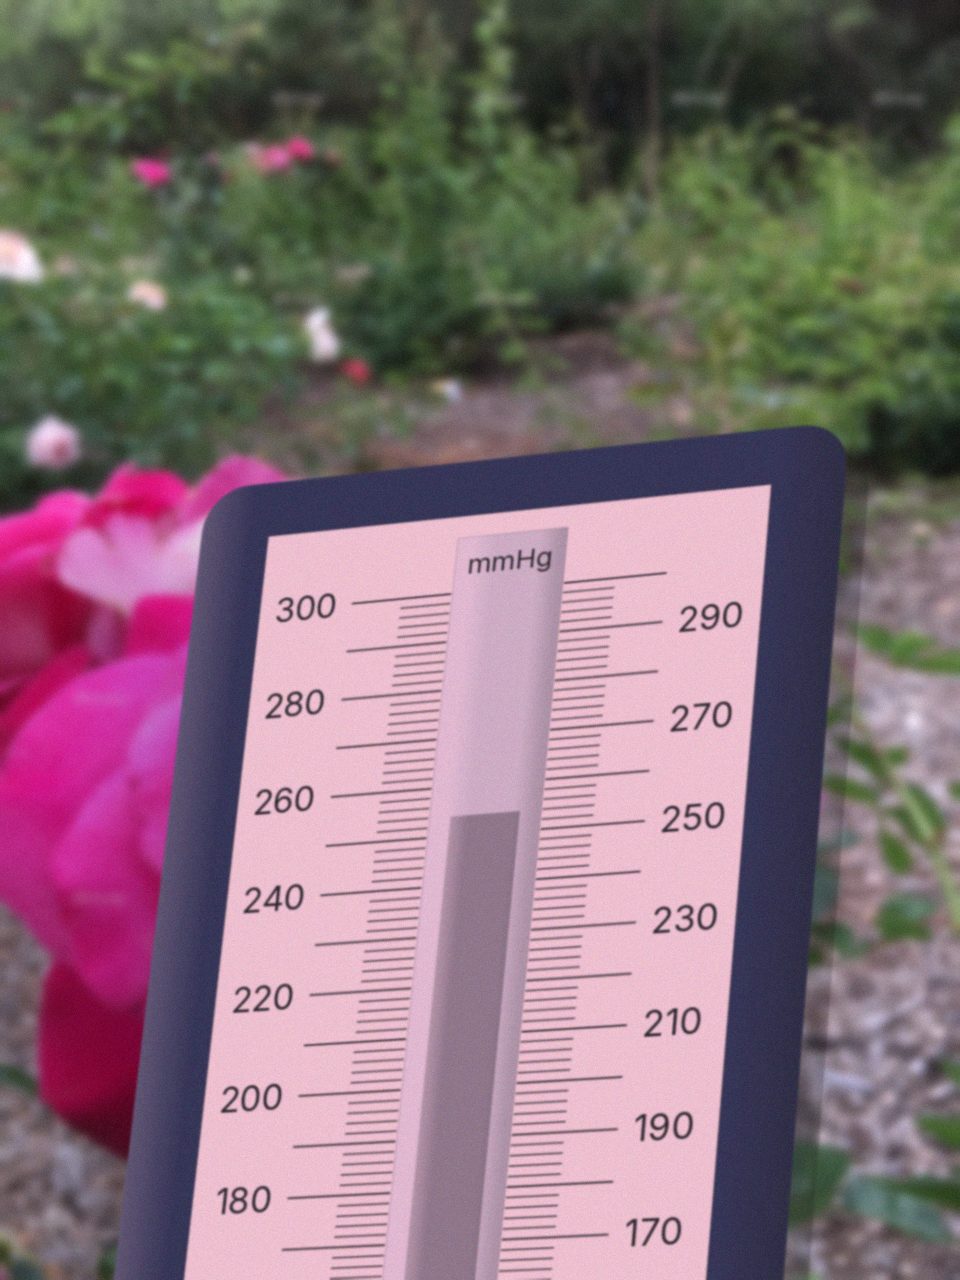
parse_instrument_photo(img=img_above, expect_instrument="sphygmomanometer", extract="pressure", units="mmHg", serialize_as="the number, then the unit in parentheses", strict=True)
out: 254 (mmHg)
